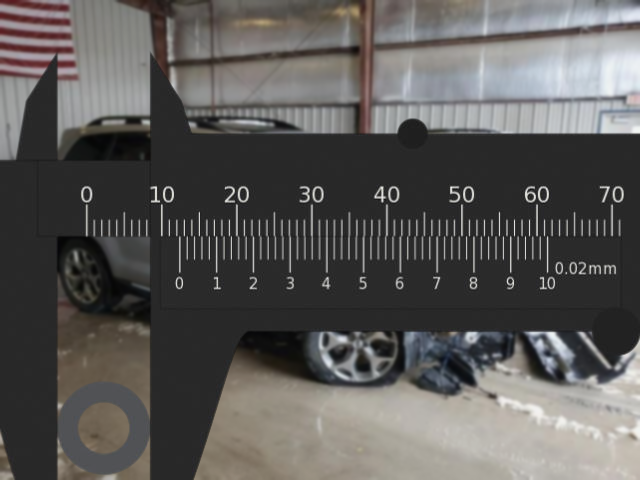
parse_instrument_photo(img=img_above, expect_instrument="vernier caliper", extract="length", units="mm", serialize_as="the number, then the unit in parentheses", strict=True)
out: 12.4 (mm)
